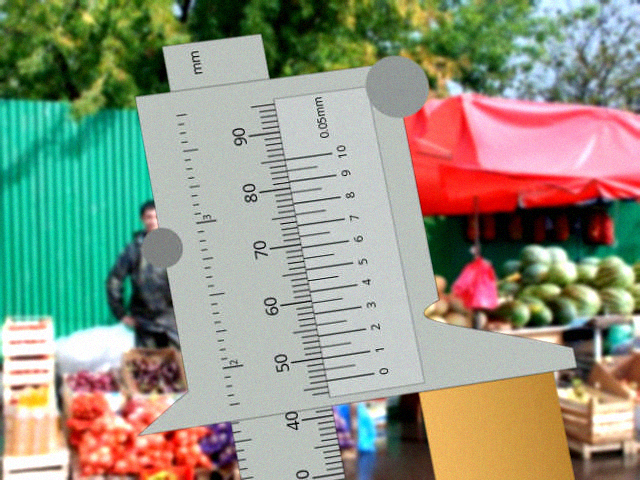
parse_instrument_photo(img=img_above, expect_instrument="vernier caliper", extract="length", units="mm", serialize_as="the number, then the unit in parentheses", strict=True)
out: 46.0 (mm)
